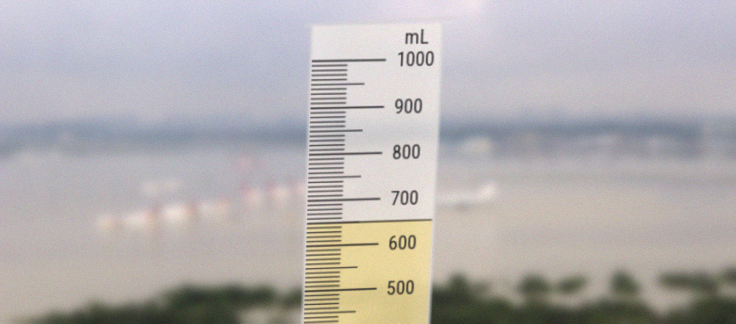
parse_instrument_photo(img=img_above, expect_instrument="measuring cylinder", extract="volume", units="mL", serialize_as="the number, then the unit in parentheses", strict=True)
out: 650 (mL)
